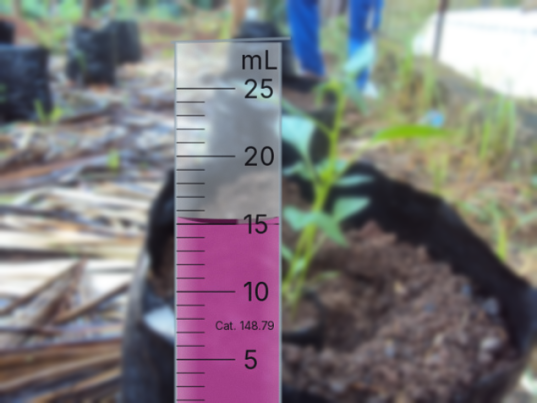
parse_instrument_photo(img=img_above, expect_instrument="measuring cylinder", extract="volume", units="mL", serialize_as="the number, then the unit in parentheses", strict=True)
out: 15 (mL)
